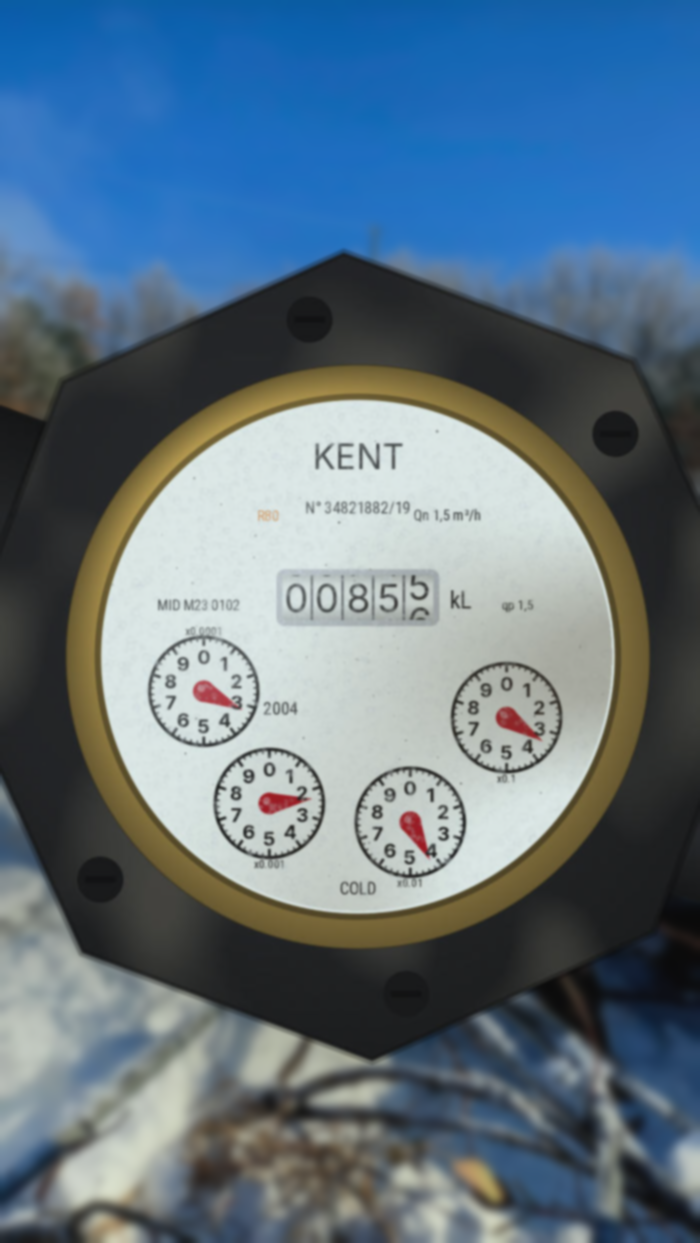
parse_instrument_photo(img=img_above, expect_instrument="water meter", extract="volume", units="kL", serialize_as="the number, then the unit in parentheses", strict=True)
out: 855.3423 (kL)
